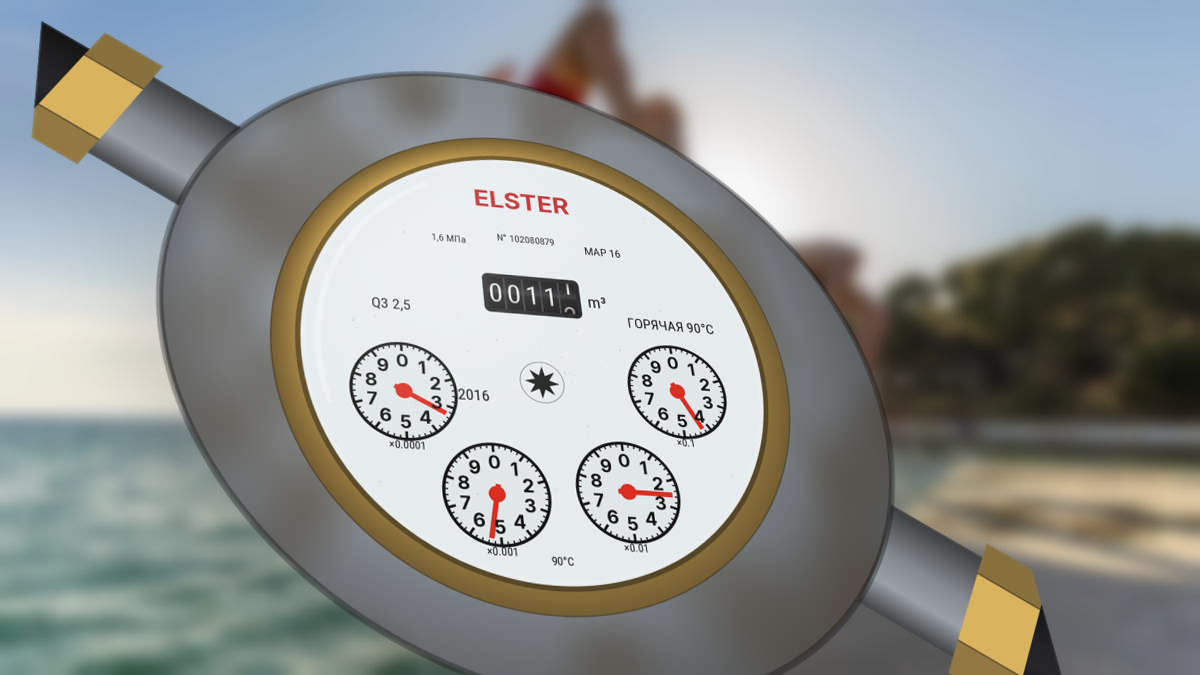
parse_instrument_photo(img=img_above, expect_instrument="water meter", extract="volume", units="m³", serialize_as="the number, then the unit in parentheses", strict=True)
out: 111.4253 (m³)
